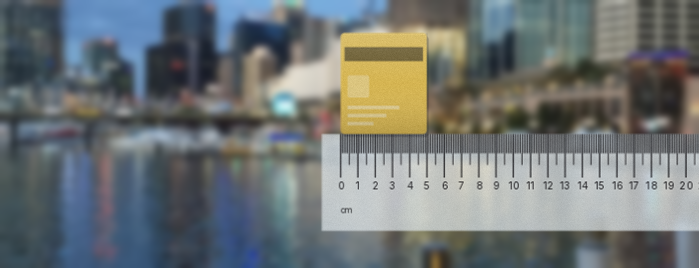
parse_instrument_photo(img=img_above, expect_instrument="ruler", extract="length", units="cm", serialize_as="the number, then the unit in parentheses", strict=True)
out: 5 (cm)
